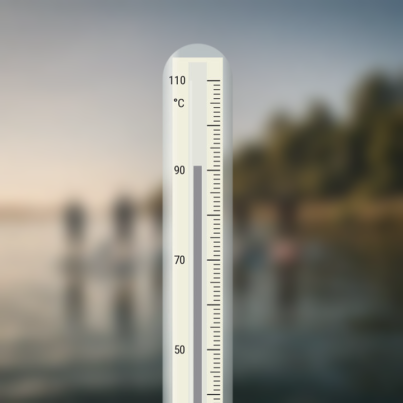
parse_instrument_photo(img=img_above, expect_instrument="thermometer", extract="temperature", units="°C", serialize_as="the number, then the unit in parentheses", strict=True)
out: 91 (°C)
